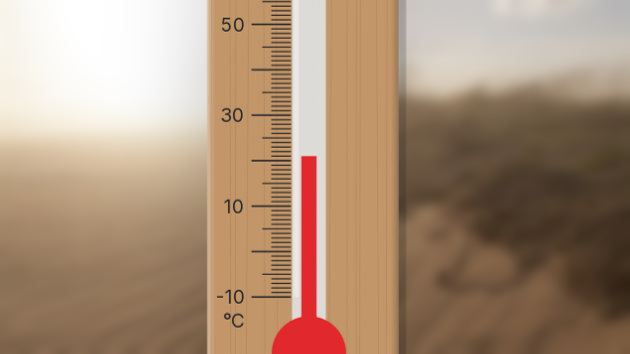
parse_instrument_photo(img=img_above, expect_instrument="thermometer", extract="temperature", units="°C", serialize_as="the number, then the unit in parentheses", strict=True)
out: 21 (°C)
